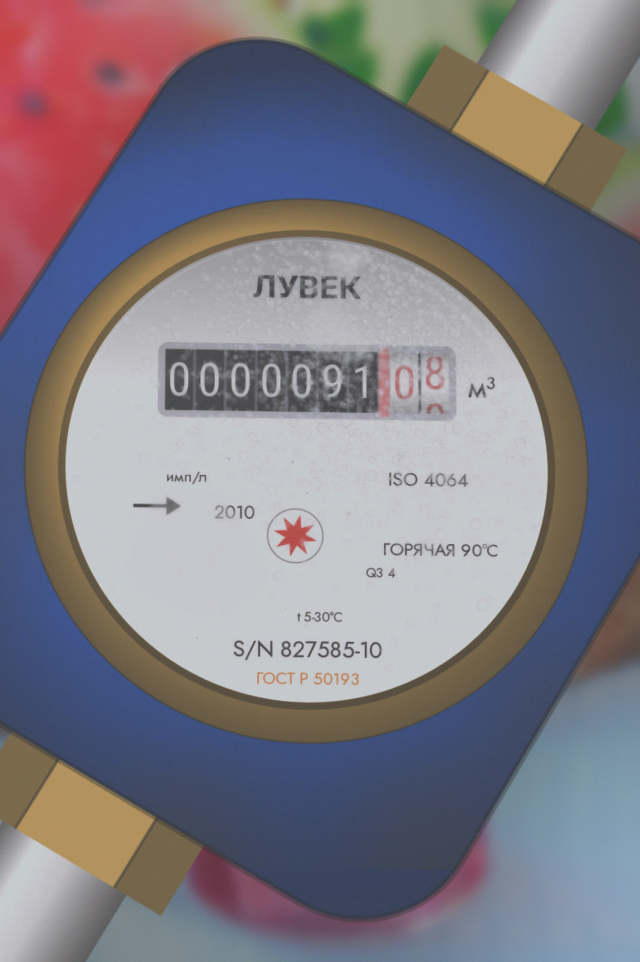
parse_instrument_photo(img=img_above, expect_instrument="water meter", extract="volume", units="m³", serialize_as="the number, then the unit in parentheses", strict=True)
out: 91.08 (m³)
